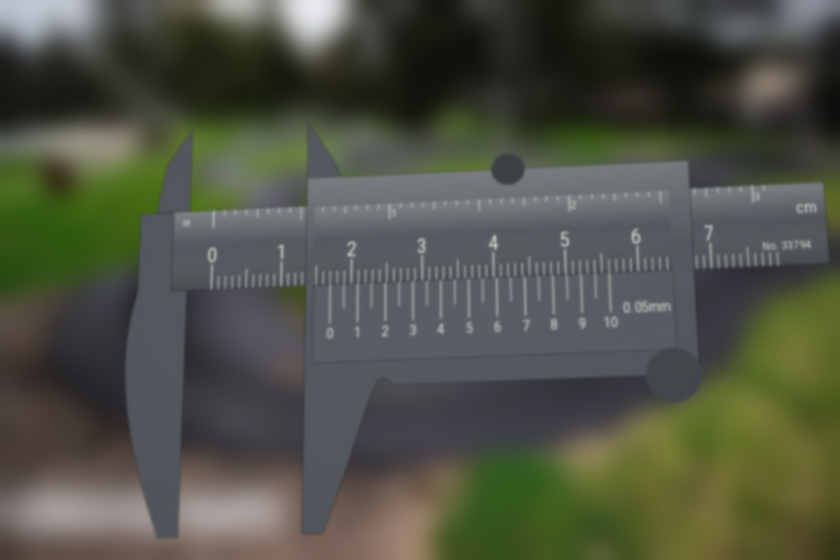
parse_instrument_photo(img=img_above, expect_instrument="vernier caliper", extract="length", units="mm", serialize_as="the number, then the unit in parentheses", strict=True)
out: 17.0 (mm)
